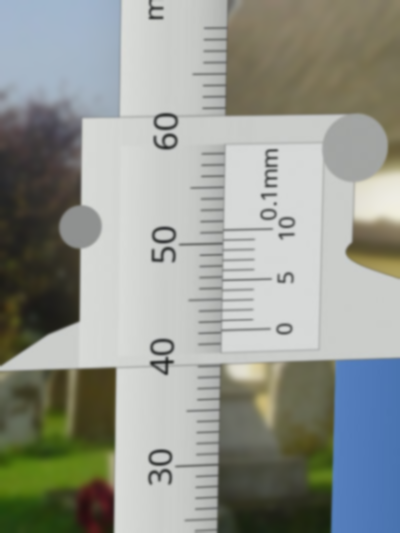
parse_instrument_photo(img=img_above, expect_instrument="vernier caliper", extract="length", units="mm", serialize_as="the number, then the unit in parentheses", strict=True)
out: 42.2 (mm)
